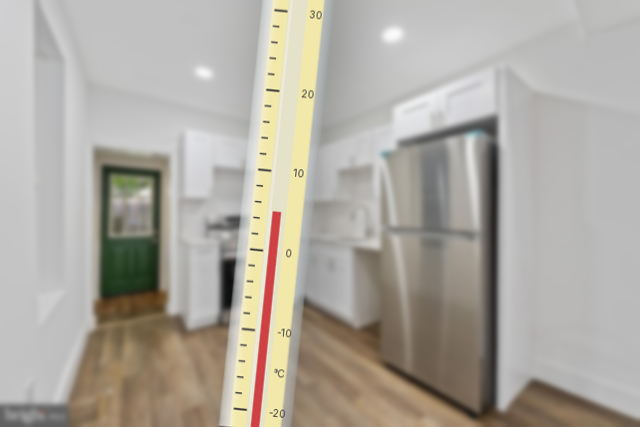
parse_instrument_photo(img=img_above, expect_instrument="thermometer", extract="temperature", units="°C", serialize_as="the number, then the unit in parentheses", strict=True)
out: 5 (°C)
